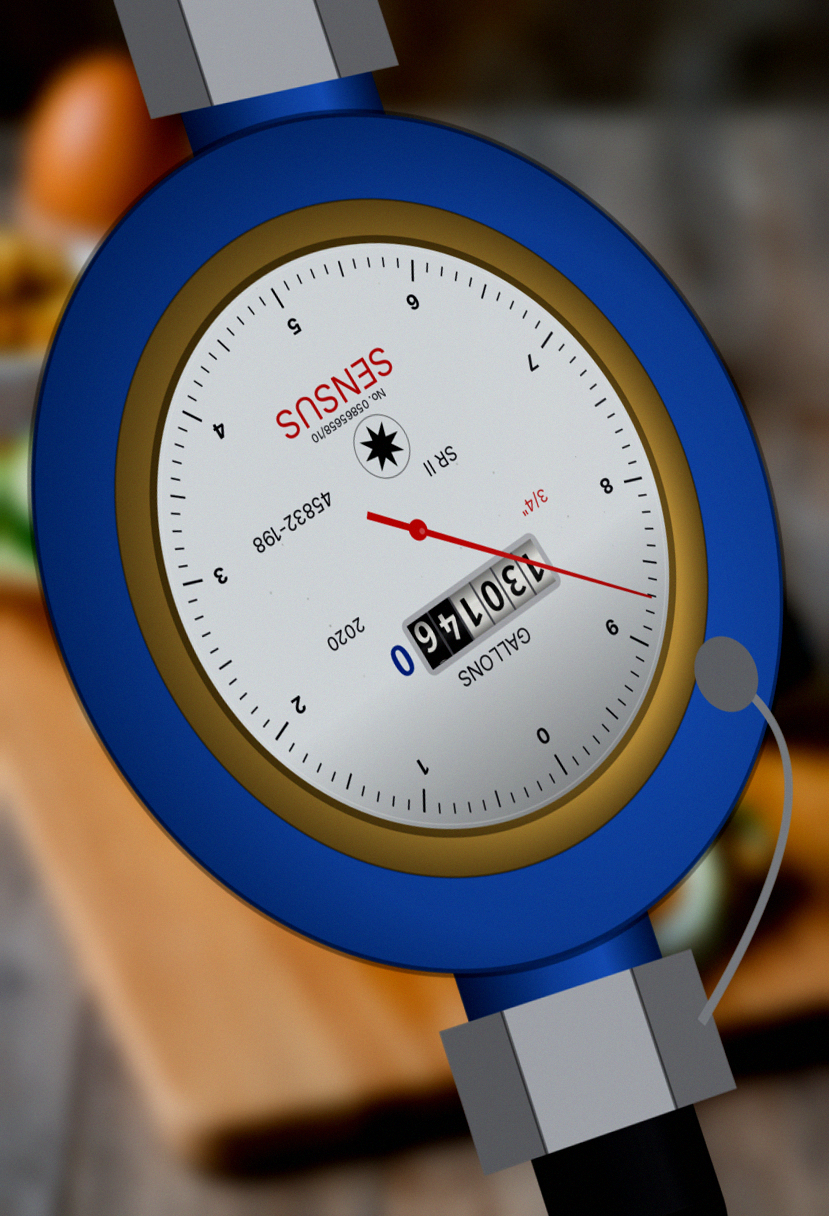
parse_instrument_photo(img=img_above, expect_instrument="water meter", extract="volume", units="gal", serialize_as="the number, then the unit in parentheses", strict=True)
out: 1301458.7 (gal)
